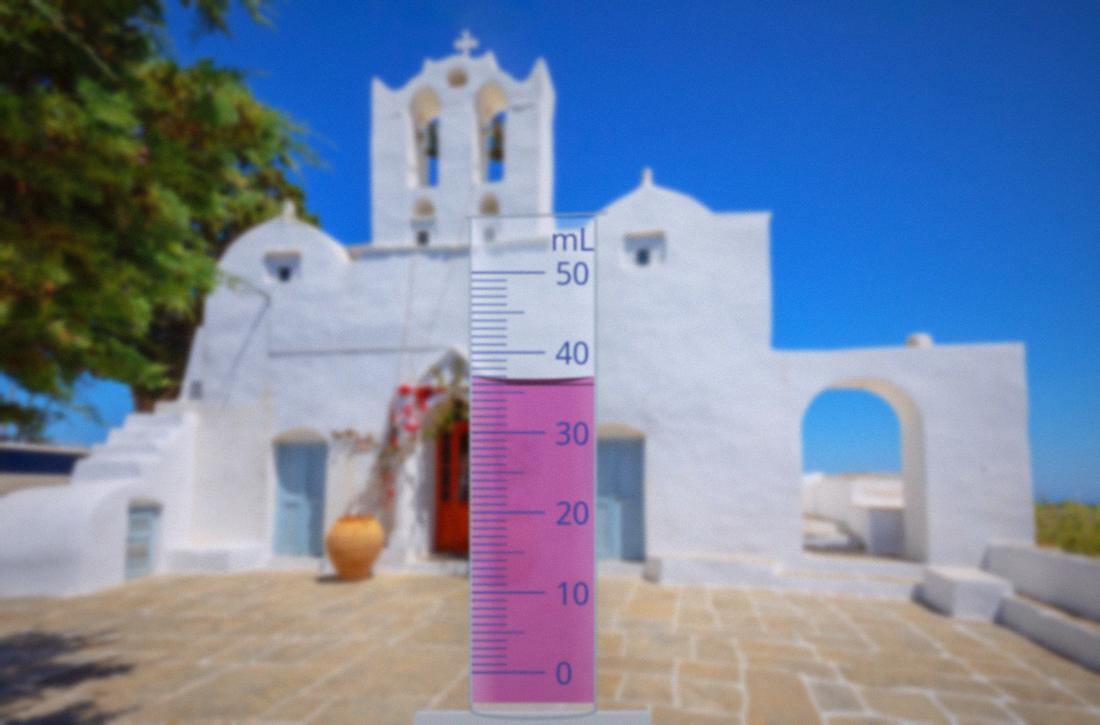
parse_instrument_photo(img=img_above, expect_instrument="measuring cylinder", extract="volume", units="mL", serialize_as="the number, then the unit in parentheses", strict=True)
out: 36 (mL)
